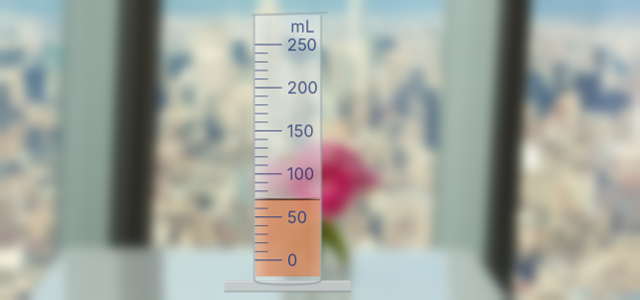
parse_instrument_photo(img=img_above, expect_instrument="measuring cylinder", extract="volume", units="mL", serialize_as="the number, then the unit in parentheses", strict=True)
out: 70 (mL)
